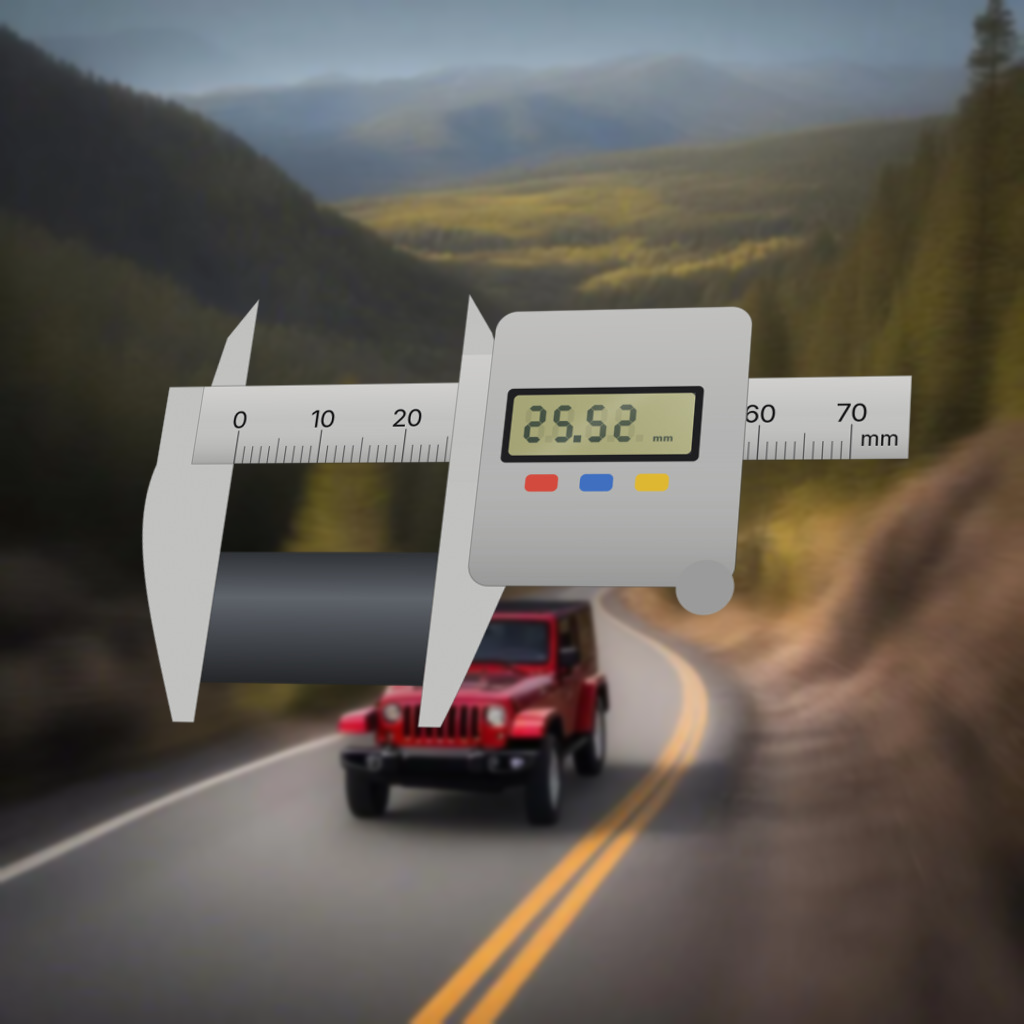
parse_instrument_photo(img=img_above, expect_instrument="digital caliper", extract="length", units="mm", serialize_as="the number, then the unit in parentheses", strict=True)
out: 25.52 (mm)
